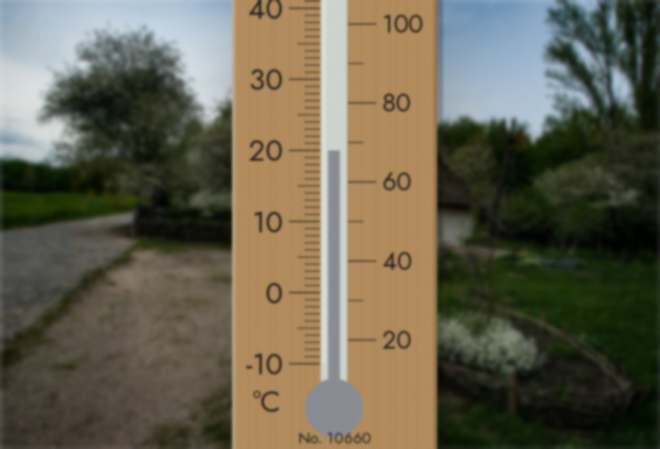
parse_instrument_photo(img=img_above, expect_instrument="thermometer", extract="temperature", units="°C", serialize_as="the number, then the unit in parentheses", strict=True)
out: 20 (°C)
